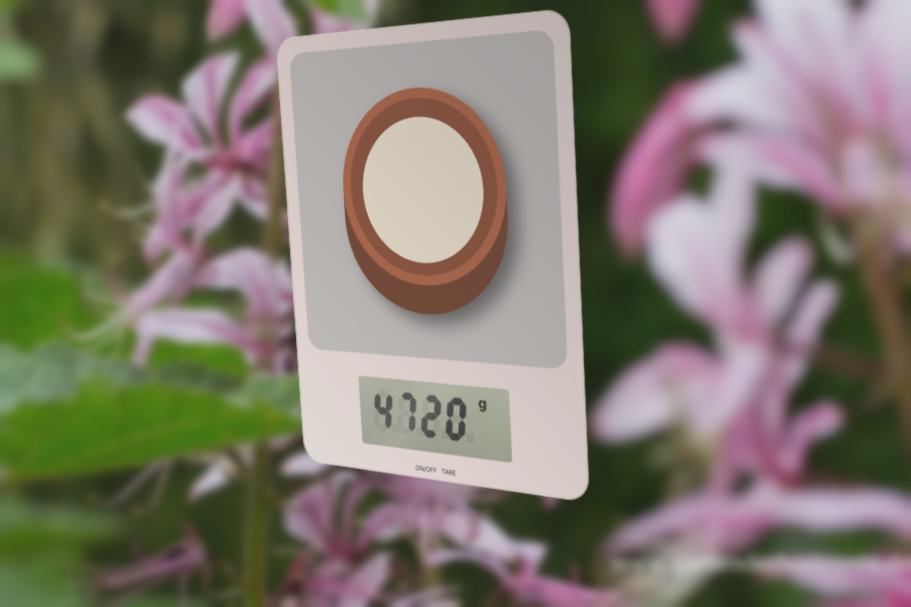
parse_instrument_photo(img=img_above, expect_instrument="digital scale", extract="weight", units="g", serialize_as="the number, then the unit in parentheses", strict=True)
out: 4720 (g)
